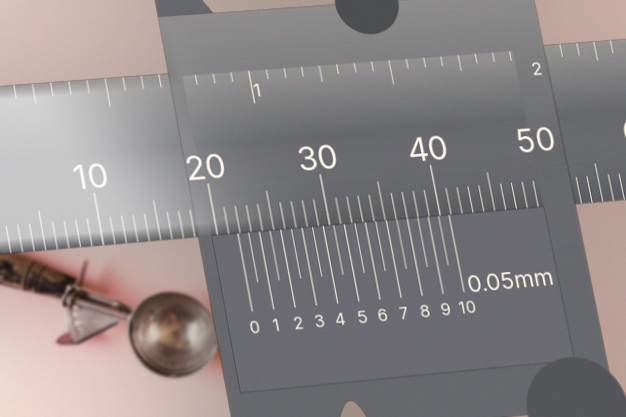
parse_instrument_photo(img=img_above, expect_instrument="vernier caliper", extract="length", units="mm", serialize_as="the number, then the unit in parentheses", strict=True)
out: 21.8 (mm)
